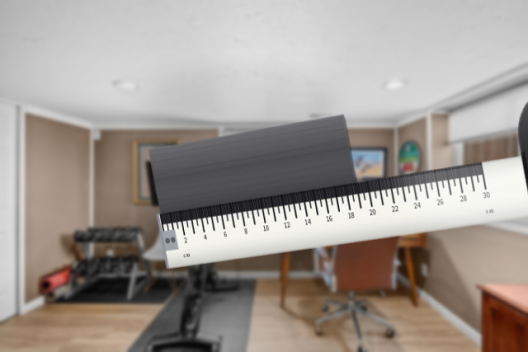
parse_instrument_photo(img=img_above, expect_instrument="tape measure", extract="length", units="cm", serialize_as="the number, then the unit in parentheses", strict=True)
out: 19 (cm)
